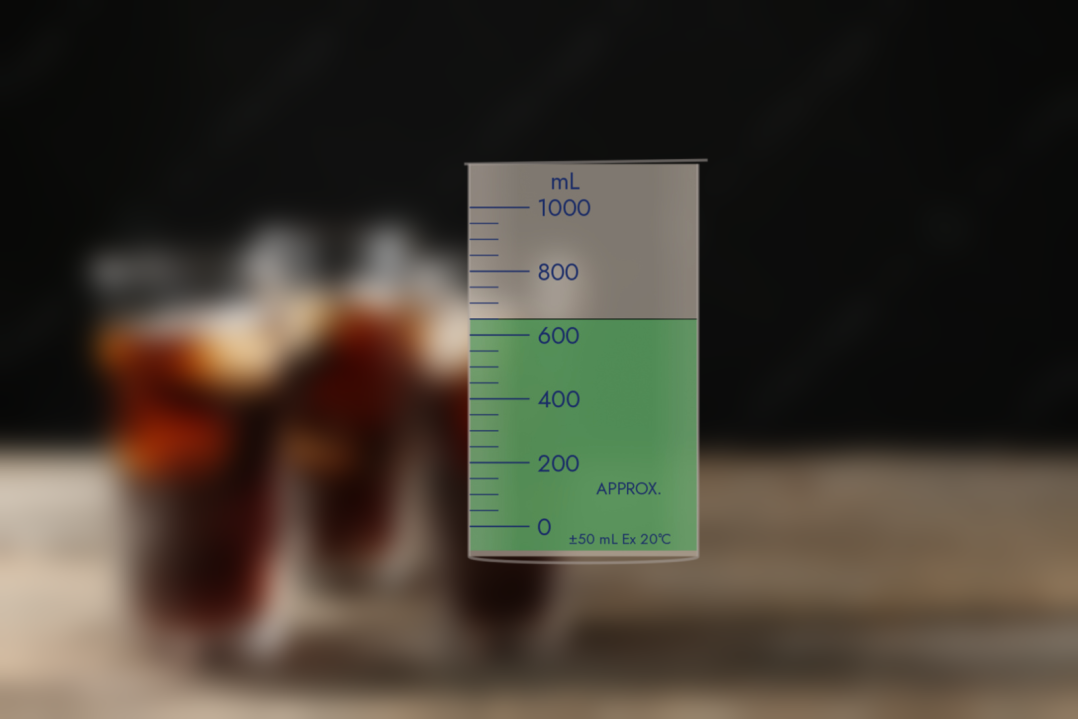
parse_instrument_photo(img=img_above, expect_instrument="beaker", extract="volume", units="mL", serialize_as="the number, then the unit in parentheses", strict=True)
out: 650 (mL)
